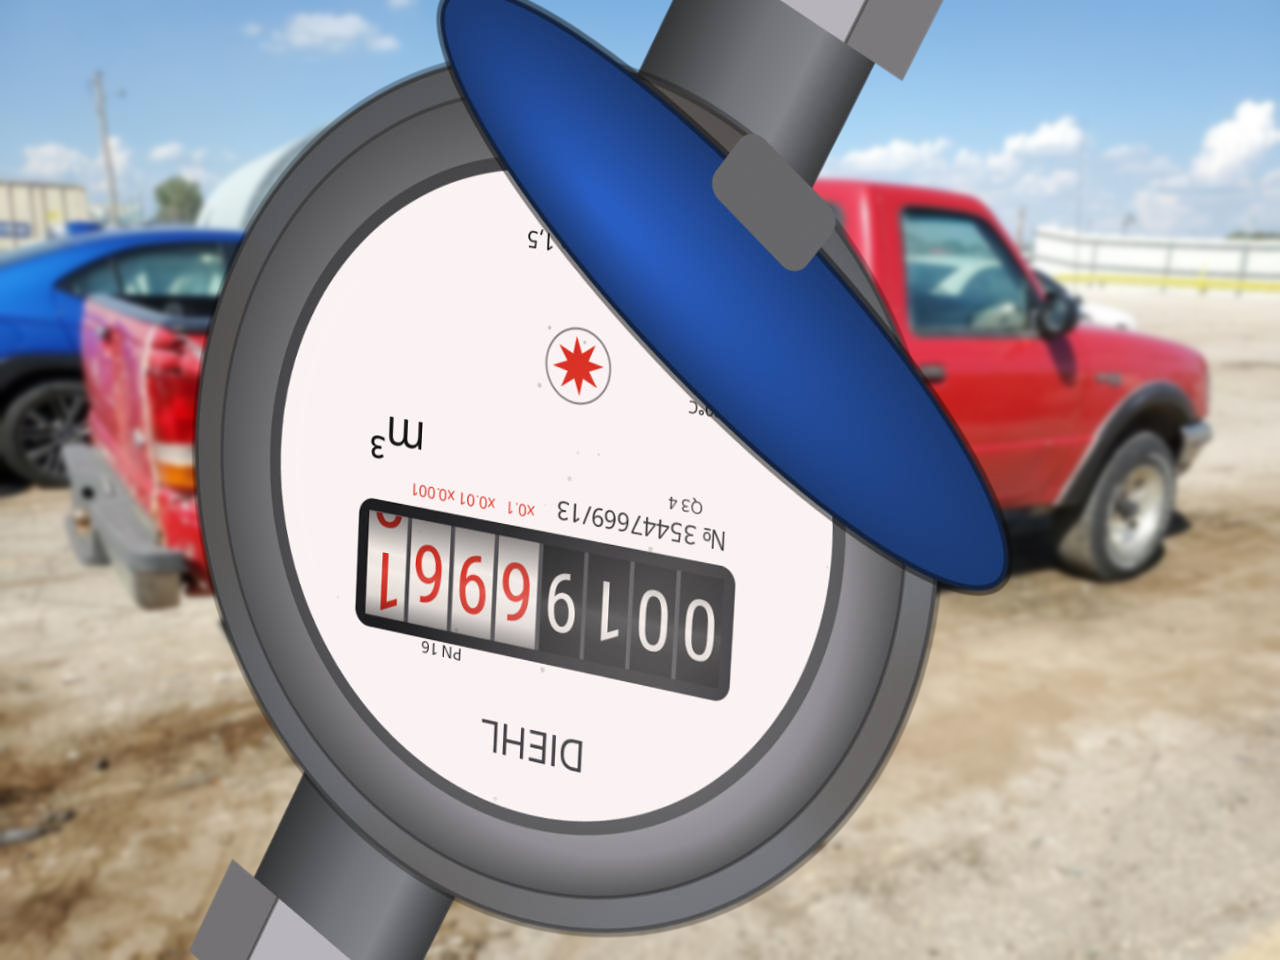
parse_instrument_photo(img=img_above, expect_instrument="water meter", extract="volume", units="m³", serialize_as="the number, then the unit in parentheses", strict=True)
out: 19.6961 (m³)
